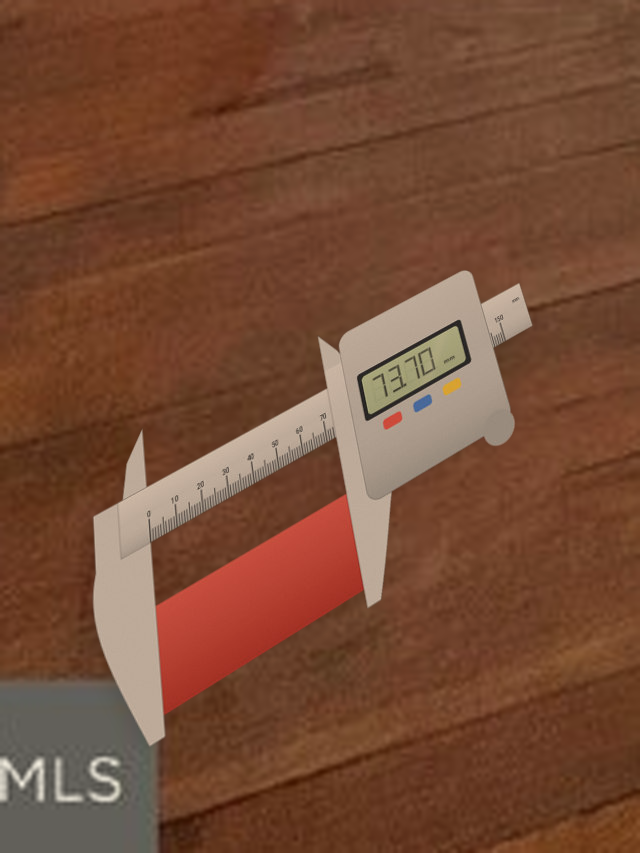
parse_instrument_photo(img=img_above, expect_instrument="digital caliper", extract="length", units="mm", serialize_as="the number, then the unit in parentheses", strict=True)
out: 73.70 (mm)
